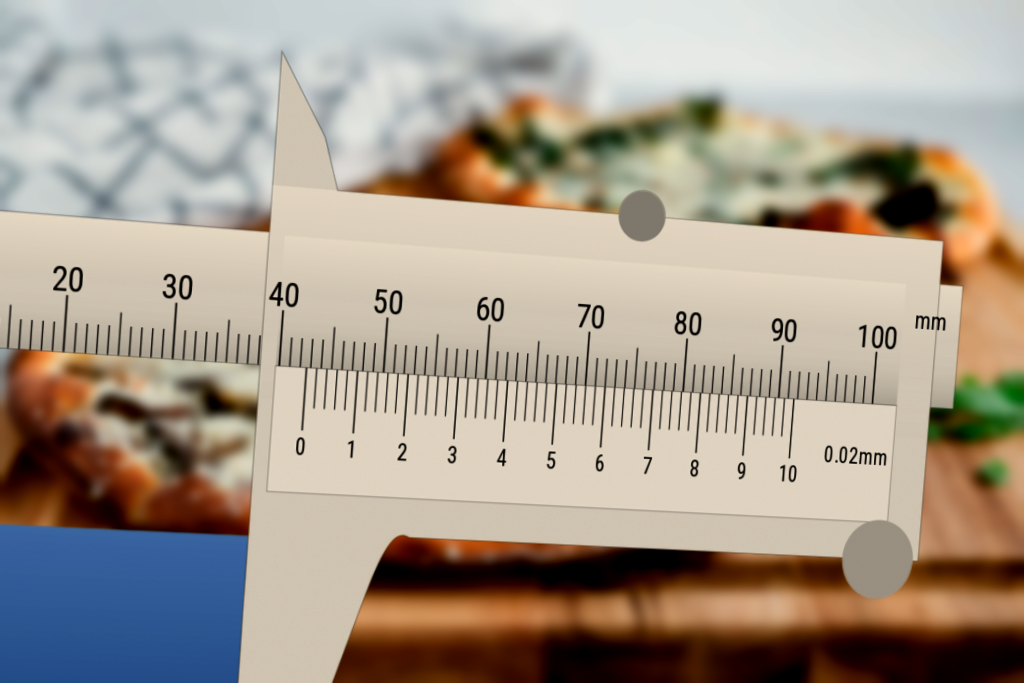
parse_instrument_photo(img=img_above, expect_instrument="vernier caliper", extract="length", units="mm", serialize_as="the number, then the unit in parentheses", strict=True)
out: 42.6 (mm)
